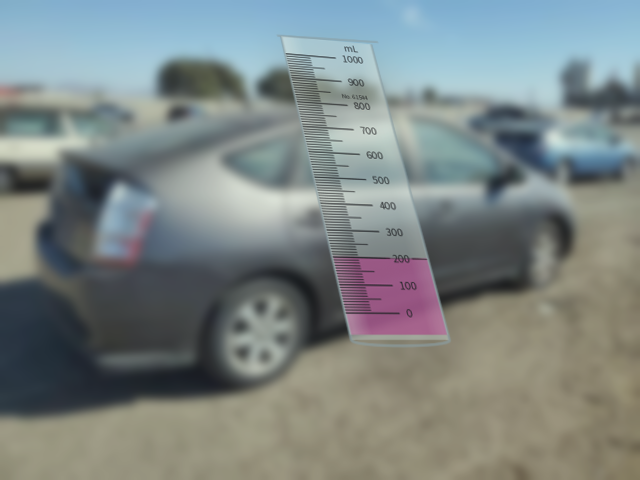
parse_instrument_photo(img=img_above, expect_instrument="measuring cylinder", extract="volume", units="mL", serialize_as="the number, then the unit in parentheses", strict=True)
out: 200 (mL)
